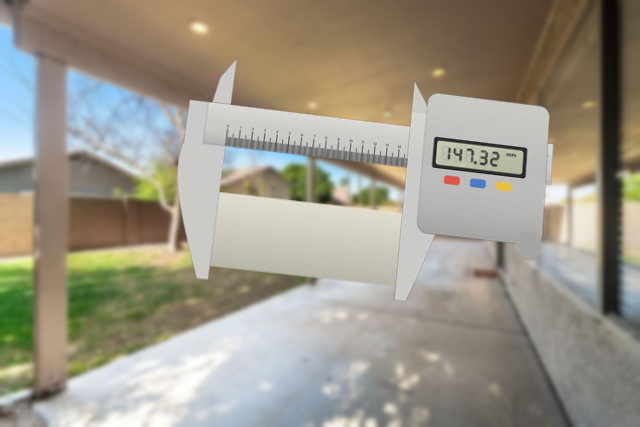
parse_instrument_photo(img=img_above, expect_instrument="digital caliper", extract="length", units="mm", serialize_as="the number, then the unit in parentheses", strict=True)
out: 147.32 (mm)
